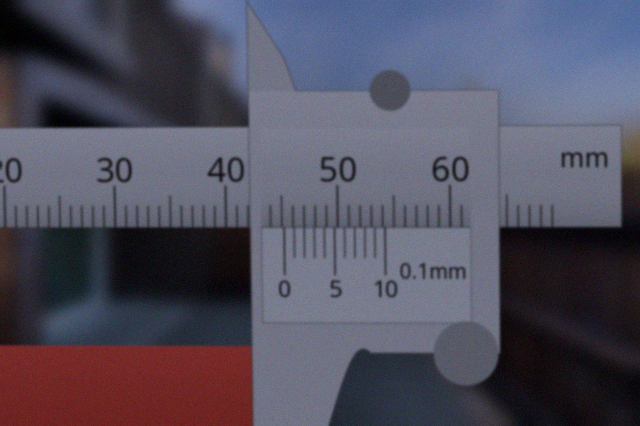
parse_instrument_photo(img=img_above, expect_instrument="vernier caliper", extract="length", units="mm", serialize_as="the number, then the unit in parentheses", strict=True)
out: 45.2 (mm)
